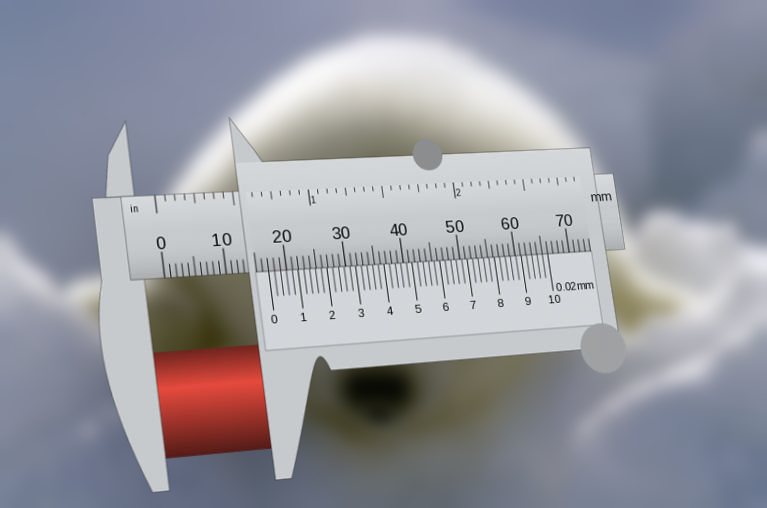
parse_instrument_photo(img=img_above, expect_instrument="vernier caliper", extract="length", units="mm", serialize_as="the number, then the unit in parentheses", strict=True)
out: 17.0 (mm)
